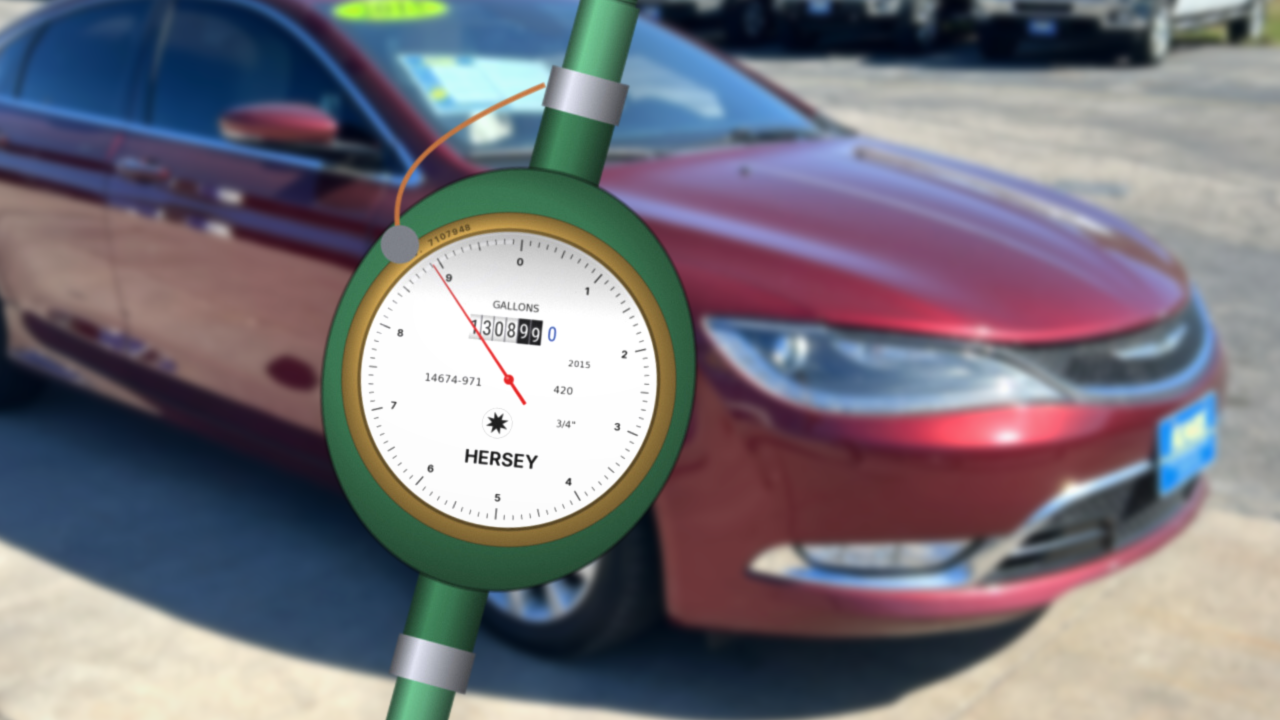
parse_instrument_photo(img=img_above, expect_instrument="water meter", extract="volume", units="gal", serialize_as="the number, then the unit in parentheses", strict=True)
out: 1308988.9 (gal)
